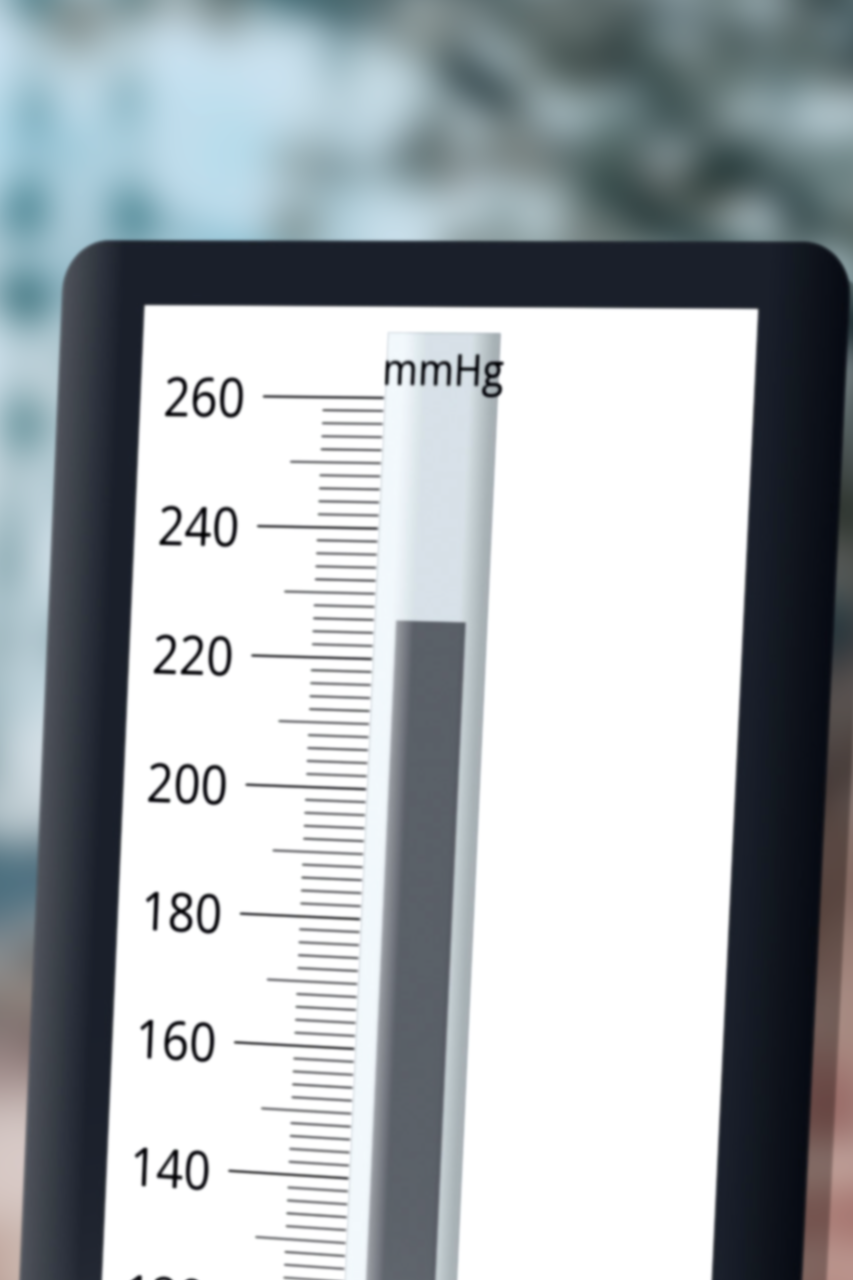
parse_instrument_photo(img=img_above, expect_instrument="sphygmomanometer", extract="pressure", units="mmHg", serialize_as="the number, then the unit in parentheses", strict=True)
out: 226 (mmHg)
